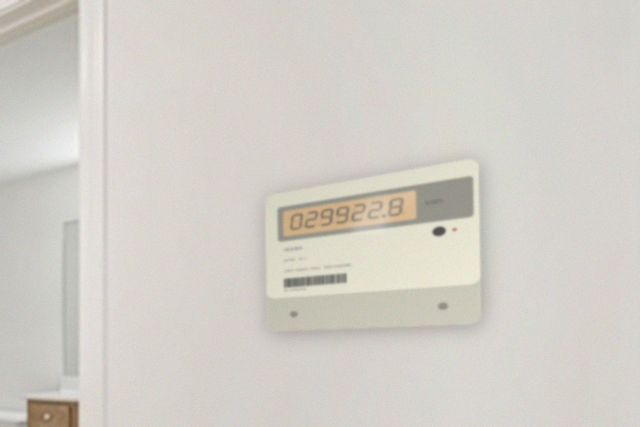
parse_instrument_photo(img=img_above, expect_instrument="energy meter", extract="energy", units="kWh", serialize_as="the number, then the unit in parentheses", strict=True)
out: 29922.8 (kWh)
